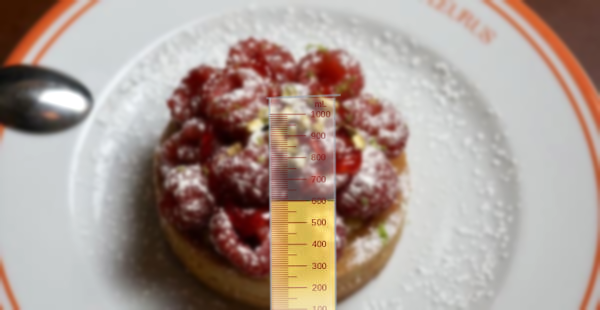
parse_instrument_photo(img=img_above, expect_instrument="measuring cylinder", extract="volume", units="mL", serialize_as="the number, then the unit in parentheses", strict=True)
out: 600 (mL)
